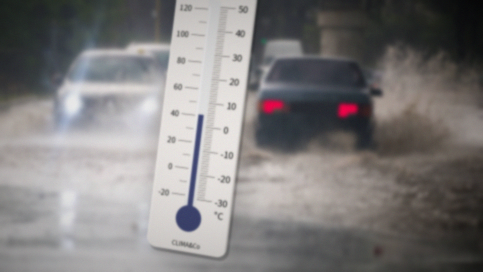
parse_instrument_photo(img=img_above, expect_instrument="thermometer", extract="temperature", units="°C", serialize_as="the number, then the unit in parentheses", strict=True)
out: 5 (°C)
